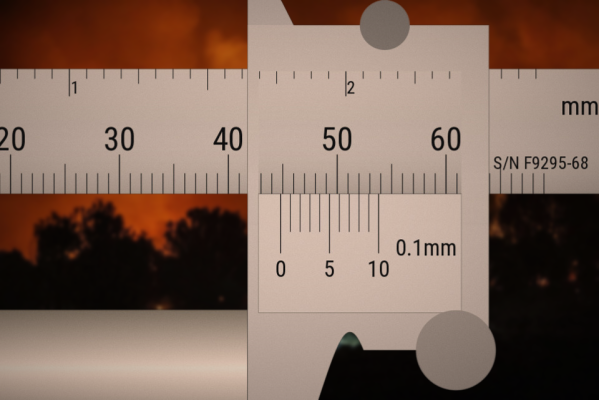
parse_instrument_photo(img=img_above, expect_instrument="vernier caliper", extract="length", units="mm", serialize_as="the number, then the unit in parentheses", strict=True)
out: 44.8 (mm)
